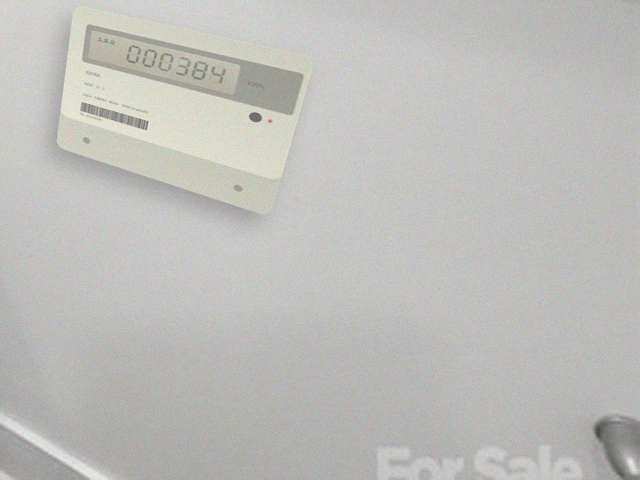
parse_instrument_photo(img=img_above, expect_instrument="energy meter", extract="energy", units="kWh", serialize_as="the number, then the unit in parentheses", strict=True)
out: 384 (kWh)
